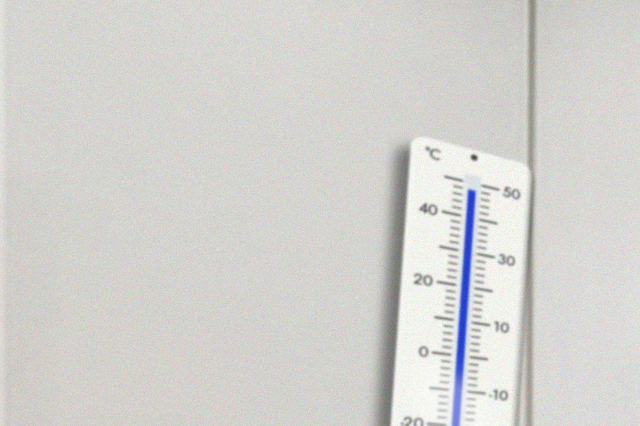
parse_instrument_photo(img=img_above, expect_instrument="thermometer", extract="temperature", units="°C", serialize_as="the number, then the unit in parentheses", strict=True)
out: 48 (°C)
